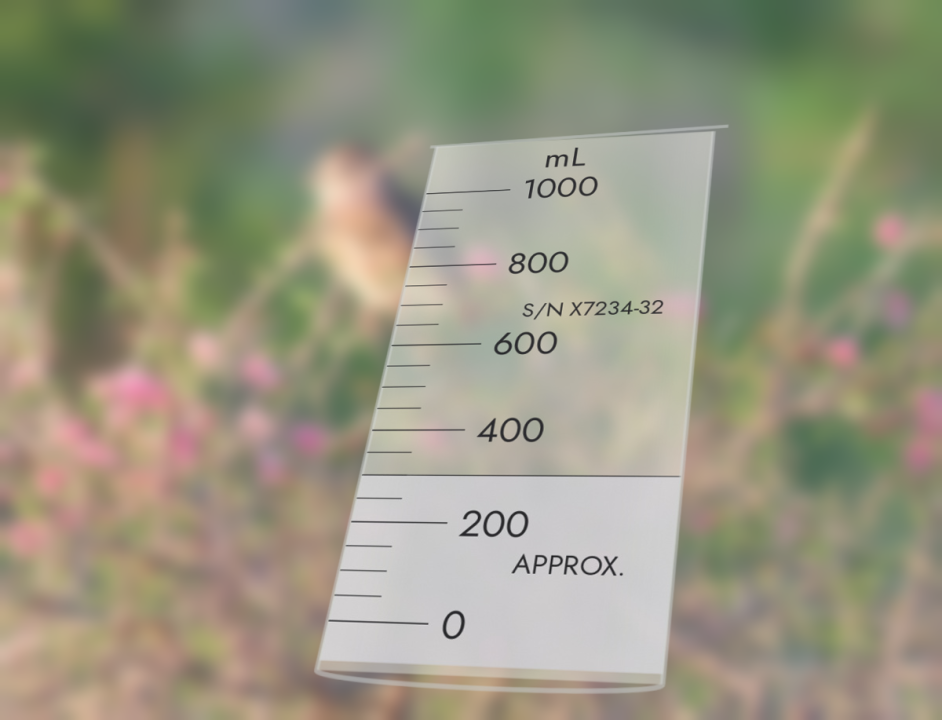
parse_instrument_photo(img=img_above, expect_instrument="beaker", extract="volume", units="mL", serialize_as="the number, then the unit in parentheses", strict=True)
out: 300 (mL)
